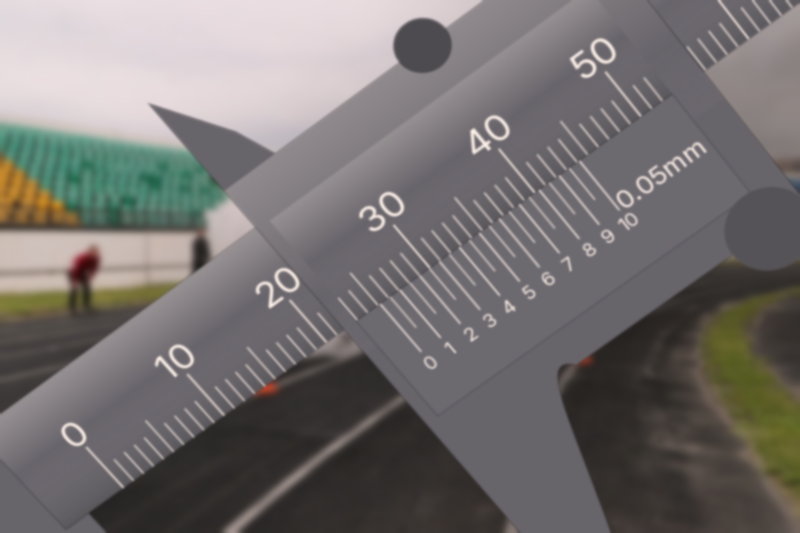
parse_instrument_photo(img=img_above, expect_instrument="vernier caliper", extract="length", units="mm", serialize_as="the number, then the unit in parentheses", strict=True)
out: 25.2 (mm)
